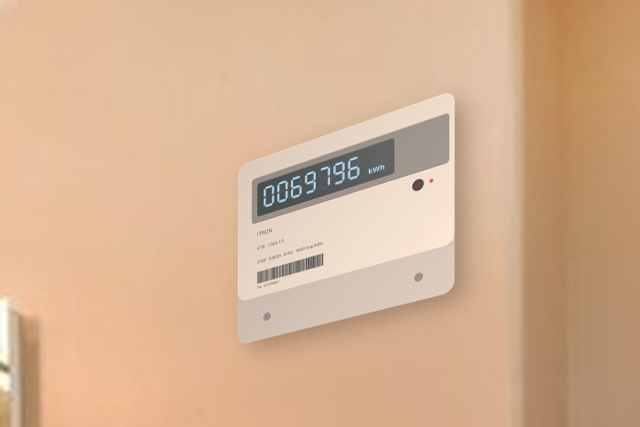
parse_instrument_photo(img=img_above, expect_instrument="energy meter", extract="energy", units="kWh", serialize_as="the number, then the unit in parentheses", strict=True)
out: 69796 (kWh)
